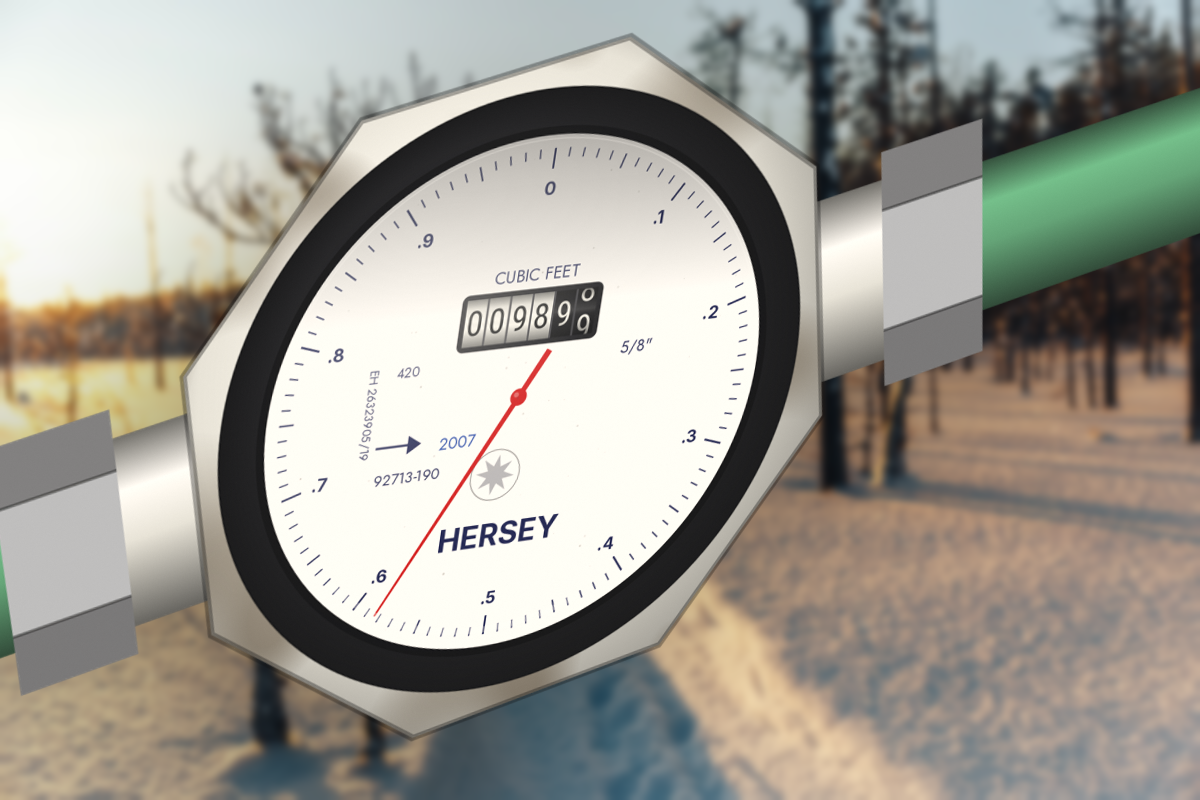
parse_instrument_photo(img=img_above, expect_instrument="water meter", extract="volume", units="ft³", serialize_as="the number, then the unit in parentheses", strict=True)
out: 9898.58 (ft³)
